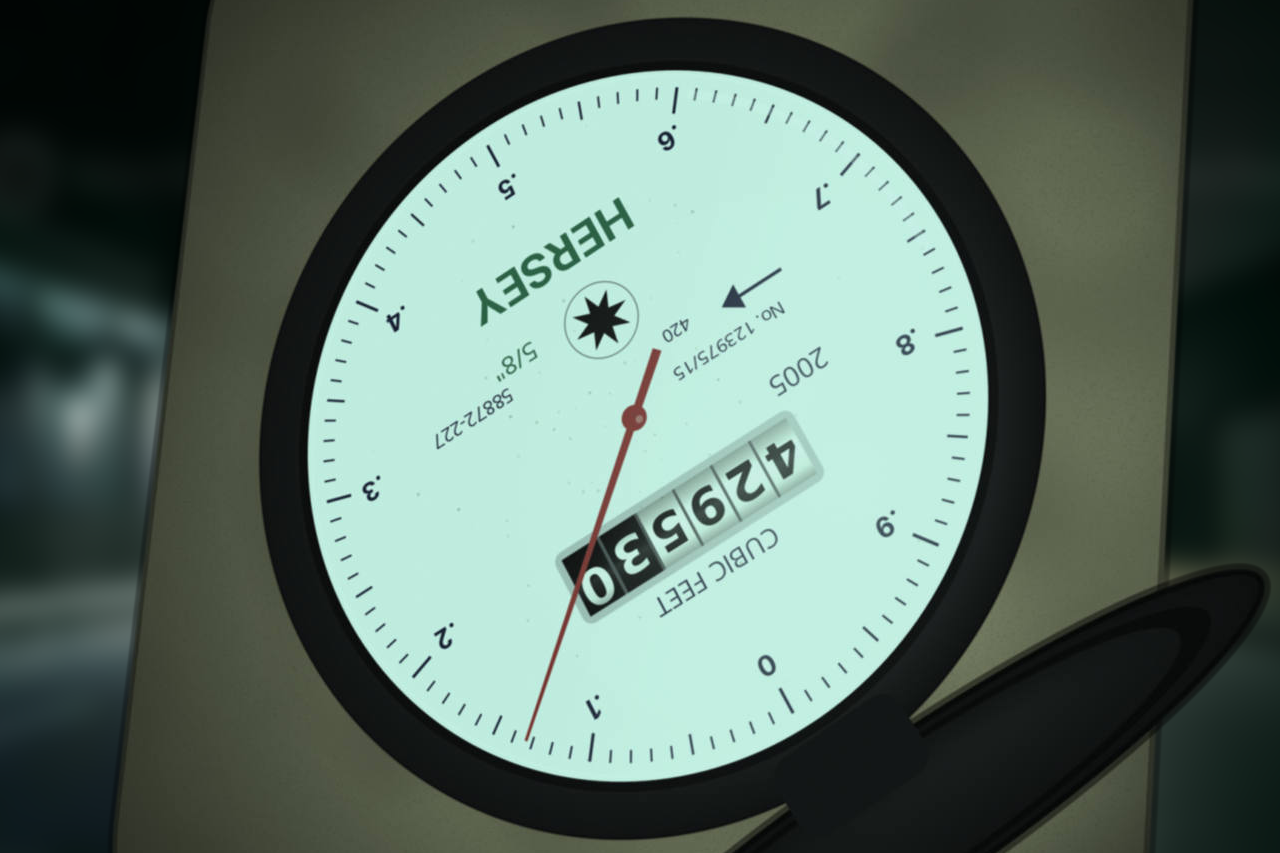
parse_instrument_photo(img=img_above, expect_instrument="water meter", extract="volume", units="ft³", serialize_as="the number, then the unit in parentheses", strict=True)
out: 429530.13 (ft³)
